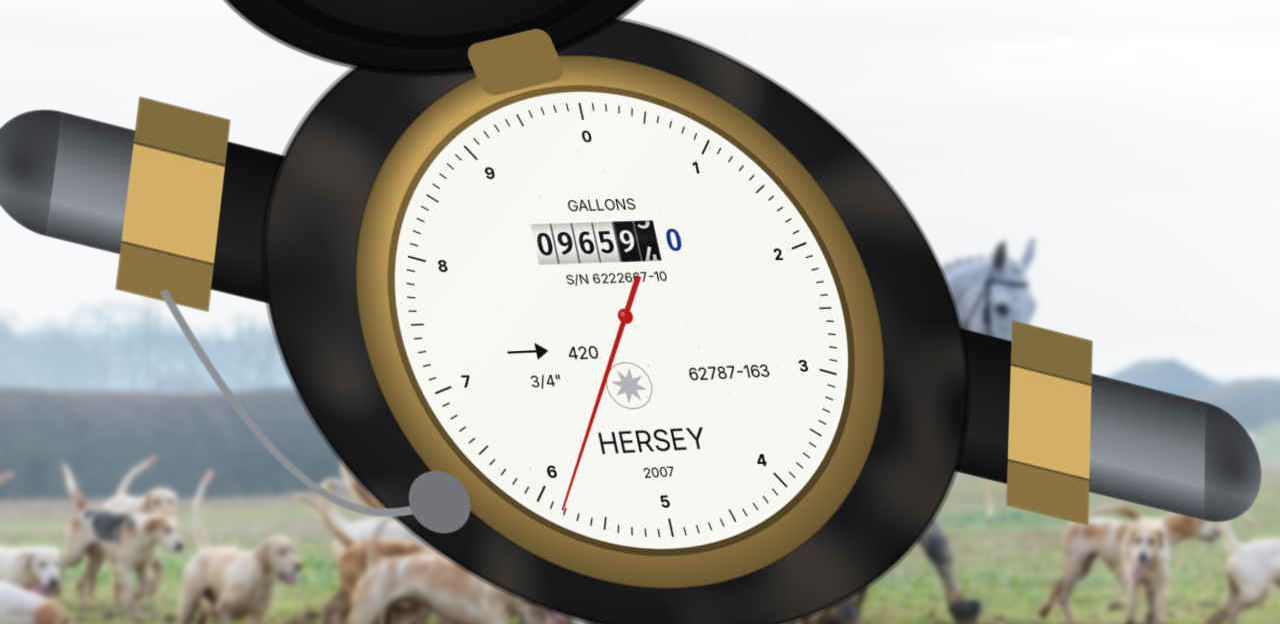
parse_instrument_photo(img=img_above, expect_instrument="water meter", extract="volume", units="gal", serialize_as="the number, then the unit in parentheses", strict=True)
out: 965935.8 (gal)
